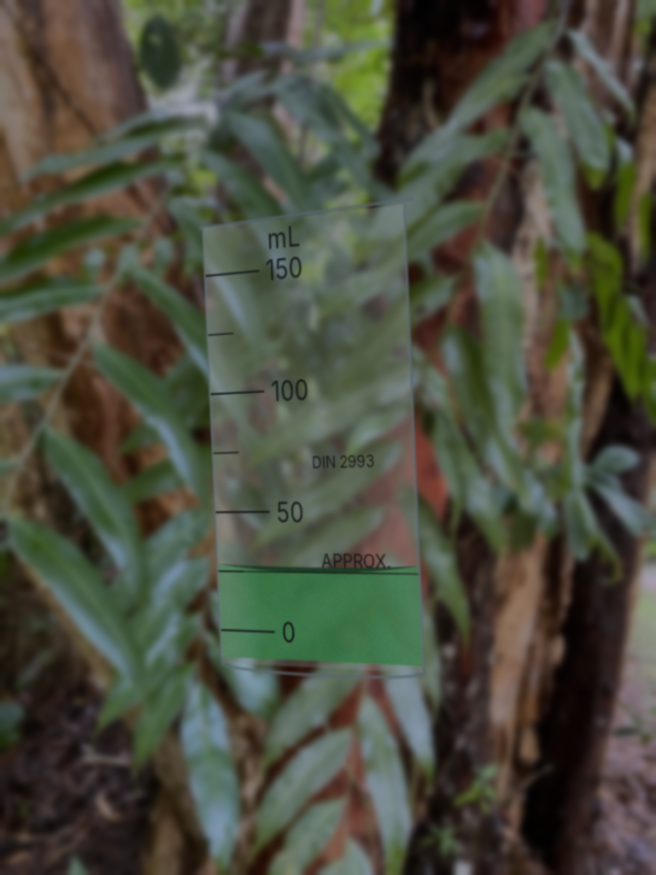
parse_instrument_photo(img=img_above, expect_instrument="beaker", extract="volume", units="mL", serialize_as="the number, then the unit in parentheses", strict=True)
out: 25 (mL)
